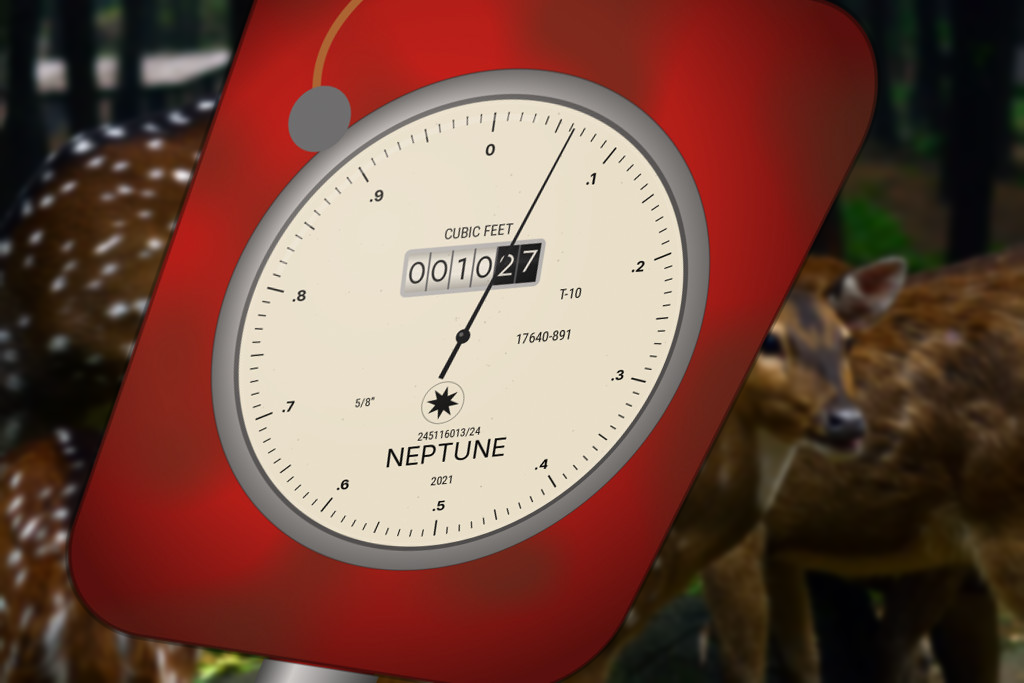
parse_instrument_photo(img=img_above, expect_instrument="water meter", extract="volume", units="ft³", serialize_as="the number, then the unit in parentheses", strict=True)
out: 1027.06 (ft³)
